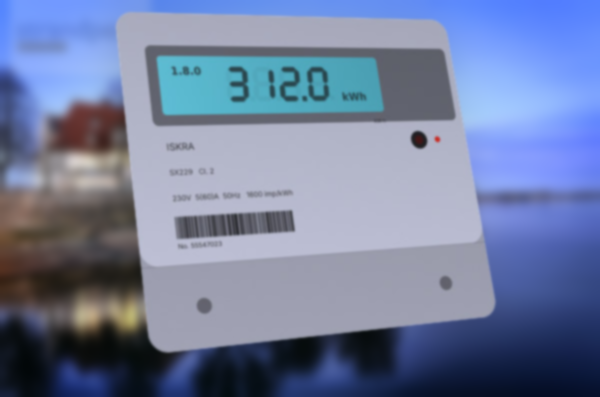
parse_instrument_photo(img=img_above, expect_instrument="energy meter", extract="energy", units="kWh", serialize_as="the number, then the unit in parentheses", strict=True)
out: 312.0 (kWh)
